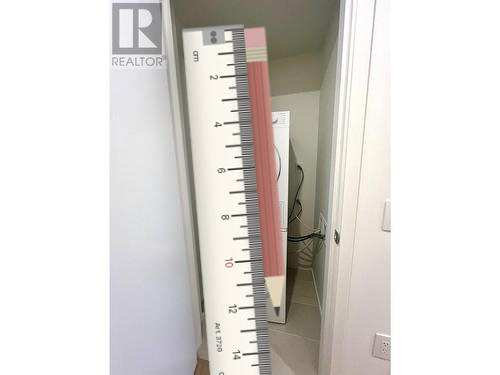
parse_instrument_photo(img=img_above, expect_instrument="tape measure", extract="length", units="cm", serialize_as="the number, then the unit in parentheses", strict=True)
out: 12.5 (cm)
